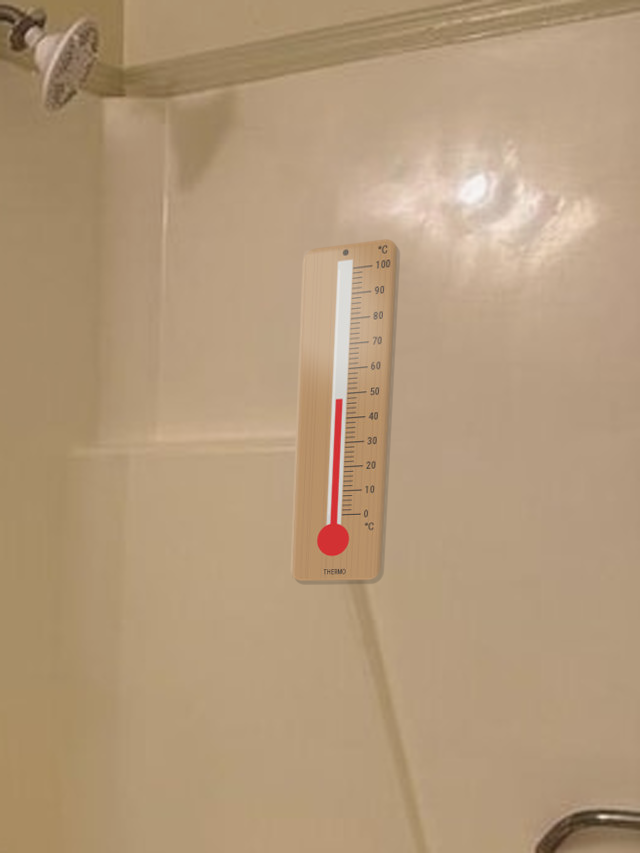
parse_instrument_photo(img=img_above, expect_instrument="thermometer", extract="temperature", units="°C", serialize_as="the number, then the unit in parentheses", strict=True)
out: 48 (°C)
